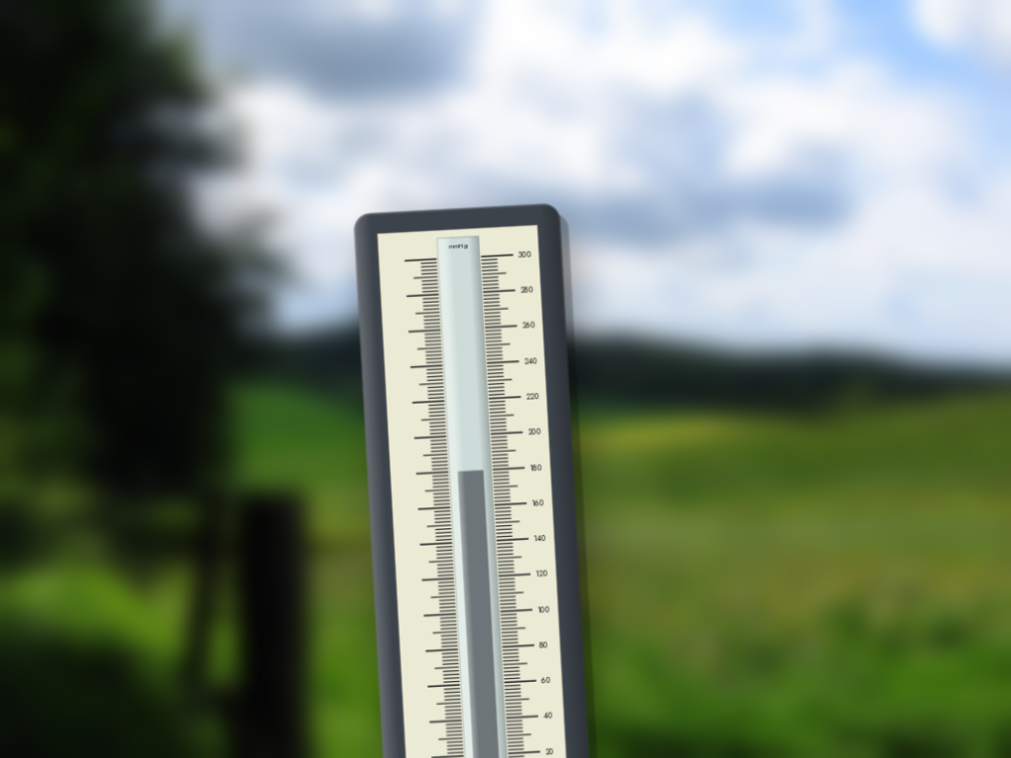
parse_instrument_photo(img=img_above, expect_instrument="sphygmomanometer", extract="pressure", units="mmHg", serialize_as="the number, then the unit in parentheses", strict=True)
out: 180 (mmHg)
